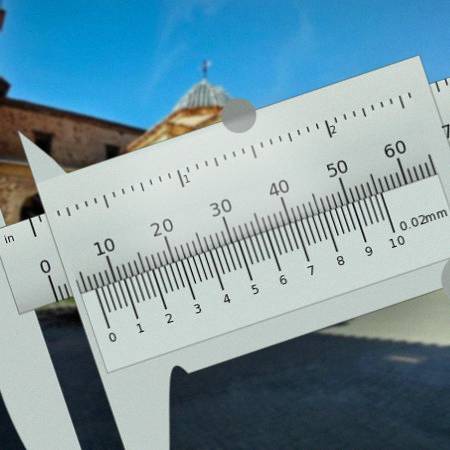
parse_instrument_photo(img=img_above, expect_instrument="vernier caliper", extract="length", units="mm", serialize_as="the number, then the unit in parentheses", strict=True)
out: 6.6 (mm)
